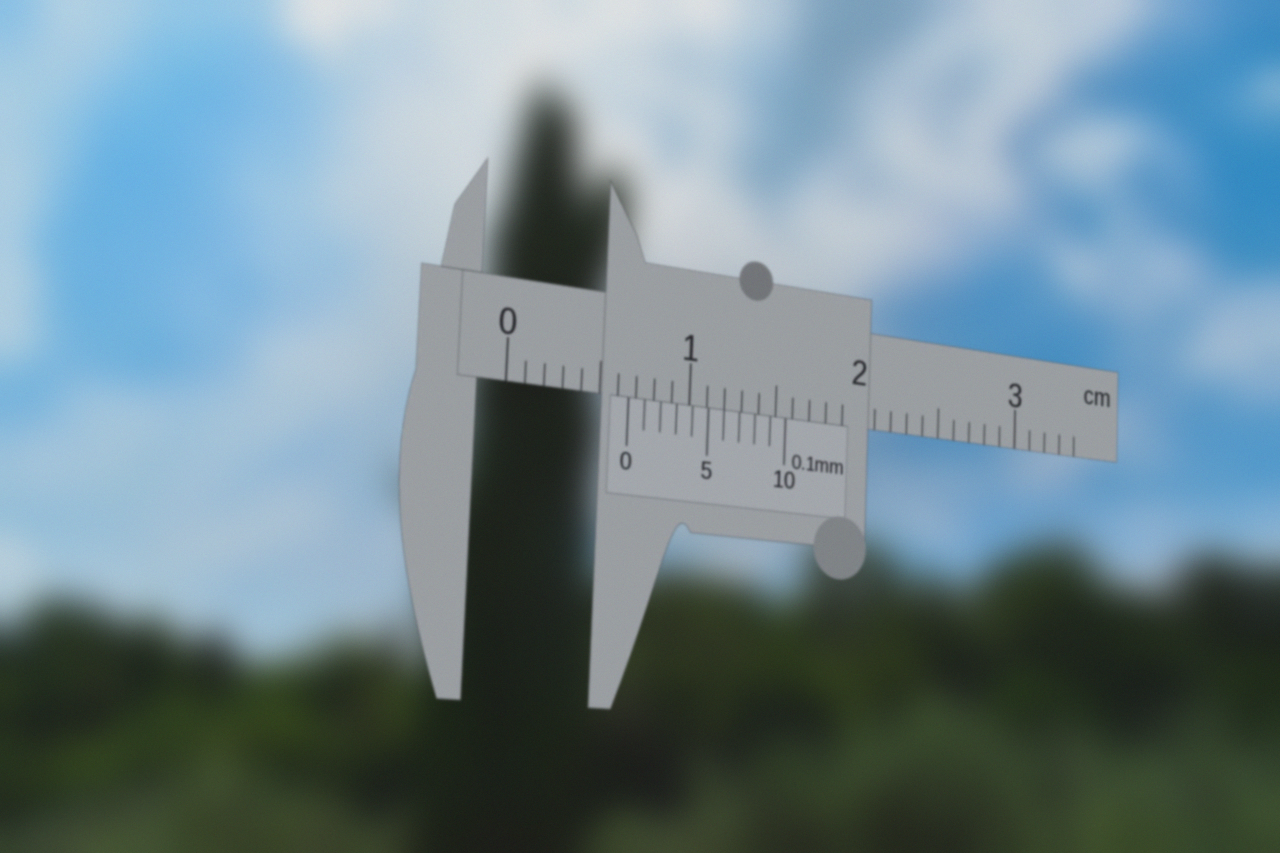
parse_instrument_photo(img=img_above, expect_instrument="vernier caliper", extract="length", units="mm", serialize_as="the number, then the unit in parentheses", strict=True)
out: 6.6 (mm)
